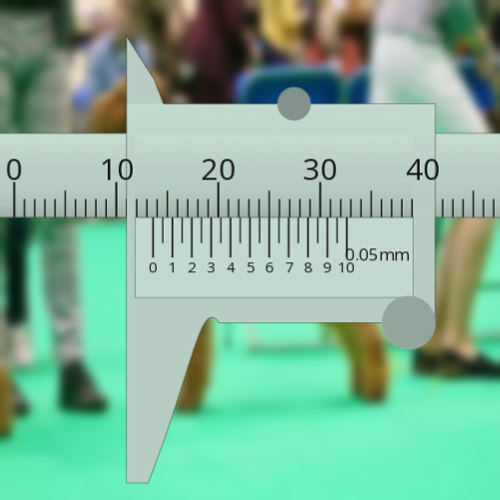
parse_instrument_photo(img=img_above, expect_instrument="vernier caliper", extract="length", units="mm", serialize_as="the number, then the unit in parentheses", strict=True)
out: 13.6 (mm)
